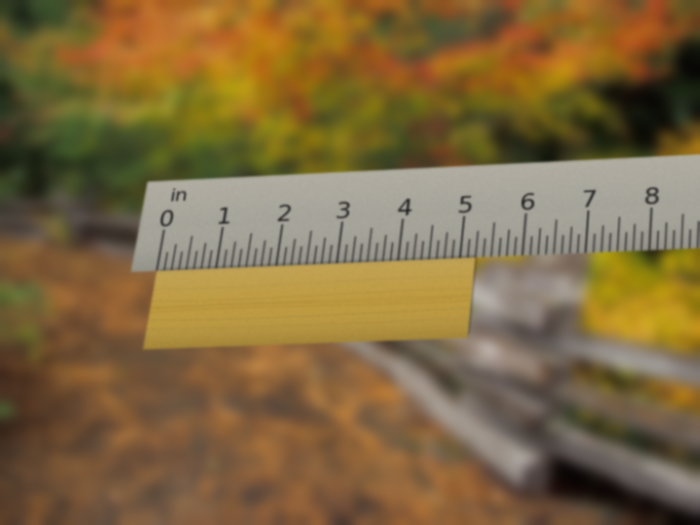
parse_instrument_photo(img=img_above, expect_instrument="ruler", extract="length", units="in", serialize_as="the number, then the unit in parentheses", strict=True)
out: 5.25 (in)
